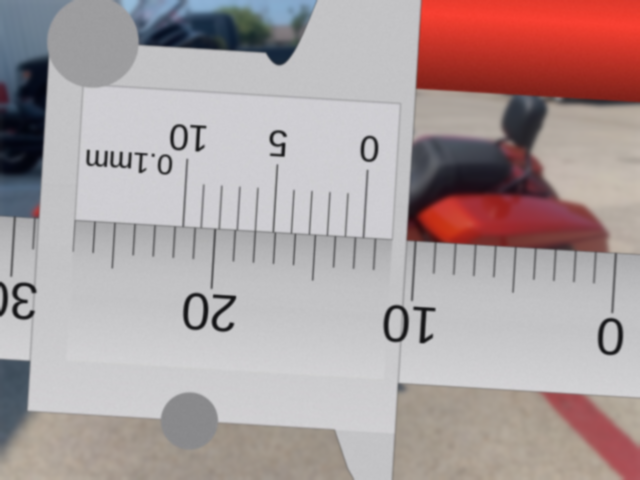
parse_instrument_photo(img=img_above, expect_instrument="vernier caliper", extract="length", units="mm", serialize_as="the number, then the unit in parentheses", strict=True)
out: 12.6 (mm)
